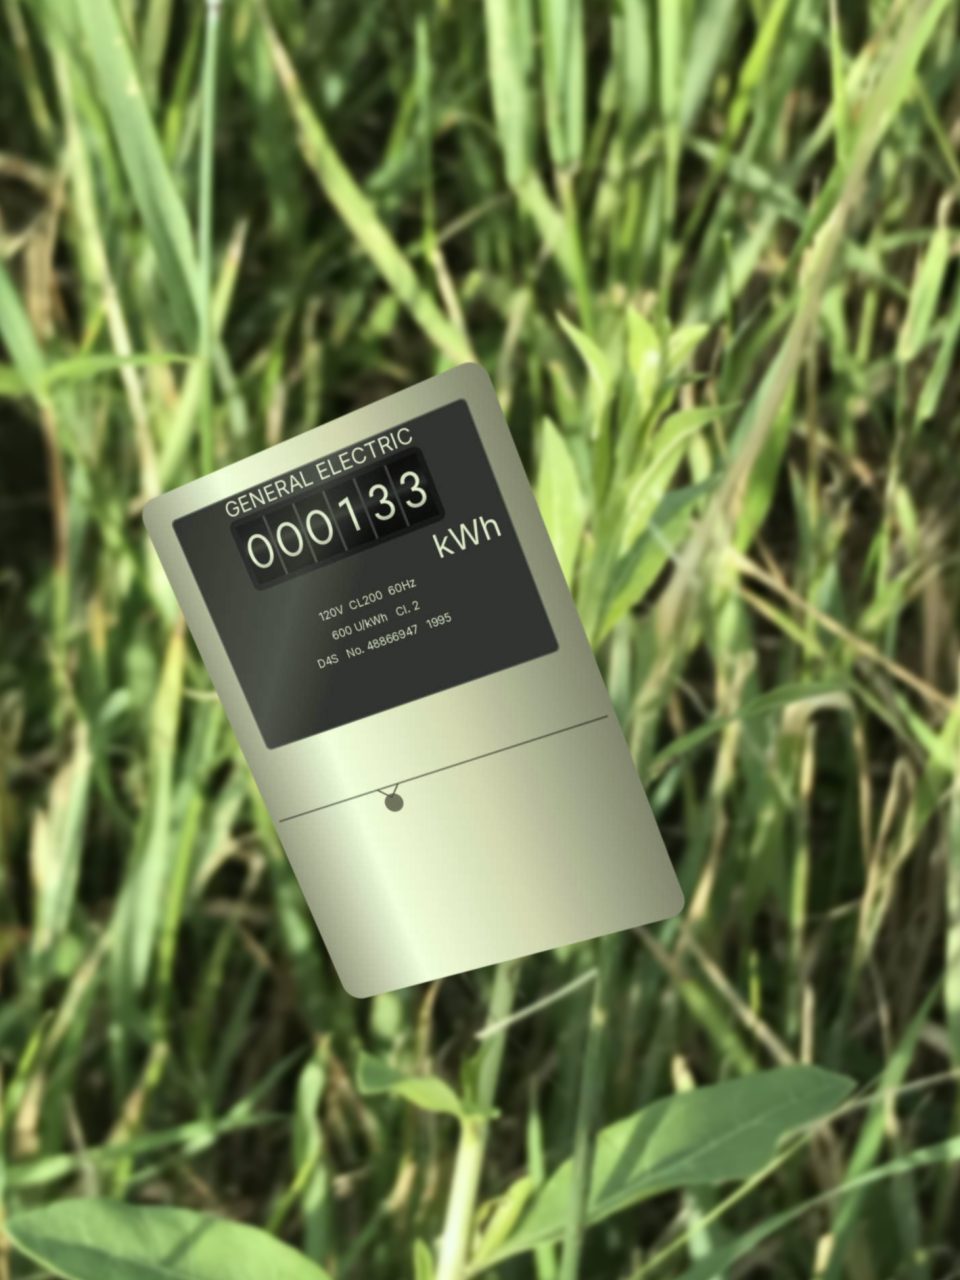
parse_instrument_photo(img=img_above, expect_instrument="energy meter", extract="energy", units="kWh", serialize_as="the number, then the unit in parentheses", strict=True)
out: 133 (kWh)
